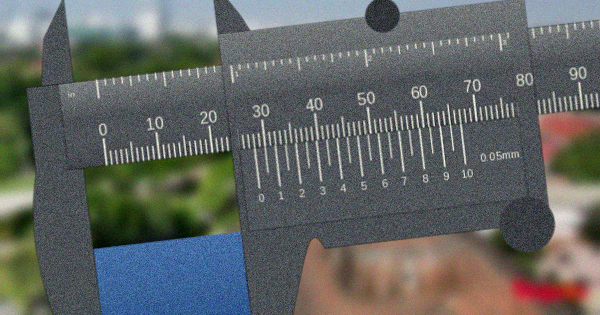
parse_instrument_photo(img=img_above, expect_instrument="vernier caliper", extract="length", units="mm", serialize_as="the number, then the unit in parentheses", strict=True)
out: 28.0 (mm)
